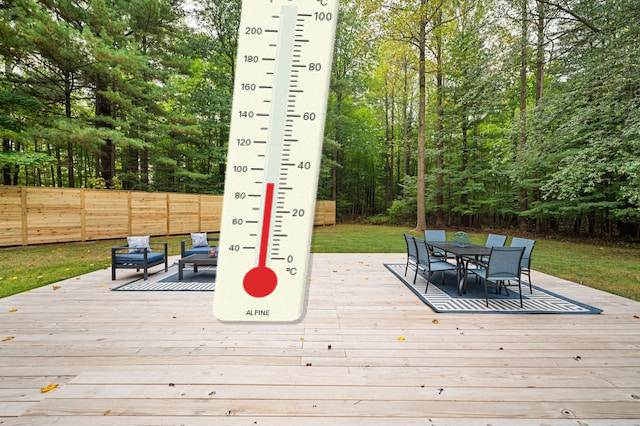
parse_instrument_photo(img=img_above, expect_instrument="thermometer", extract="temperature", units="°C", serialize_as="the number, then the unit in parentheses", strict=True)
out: 32 (°C)
